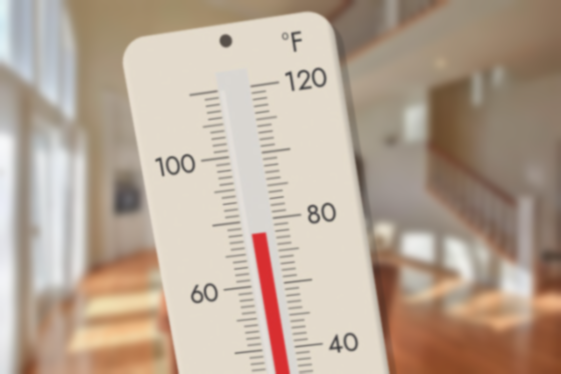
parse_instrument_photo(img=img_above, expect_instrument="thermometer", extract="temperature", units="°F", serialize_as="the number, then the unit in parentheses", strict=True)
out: 76 (°F)
